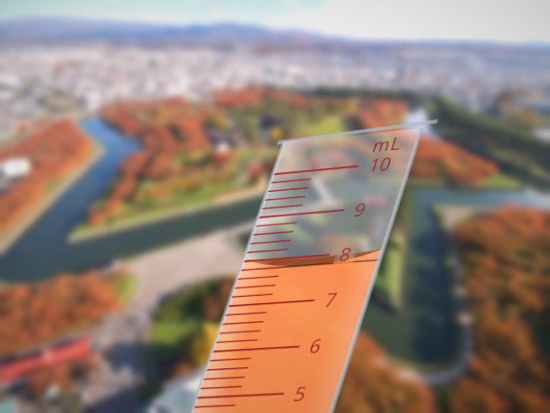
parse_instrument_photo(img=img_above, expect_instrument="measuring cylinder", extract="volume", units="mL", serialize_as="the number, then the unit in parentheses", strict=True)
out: 7.8 (mL)
